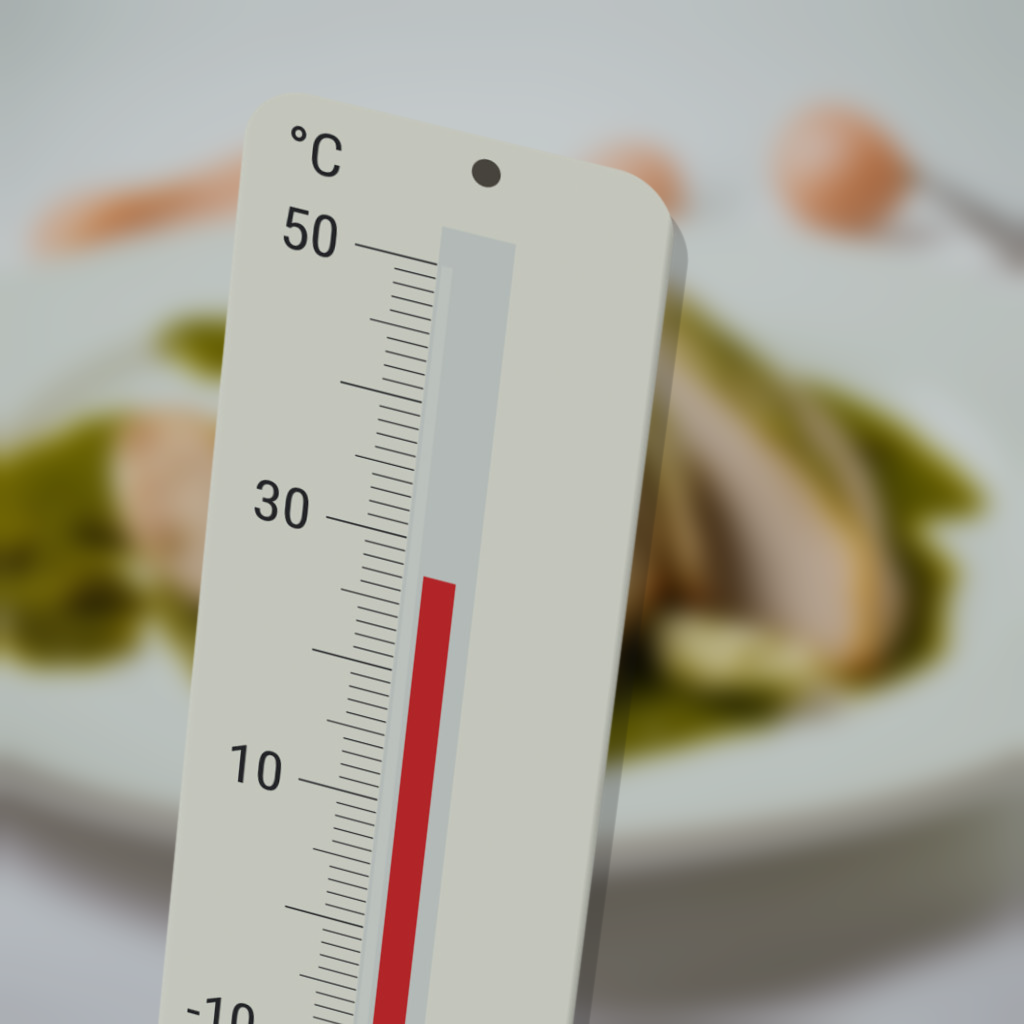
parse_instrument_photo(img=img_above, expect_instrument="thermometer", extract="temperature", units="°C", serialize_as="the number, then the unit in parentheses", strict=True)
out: 27.5 (°C)
